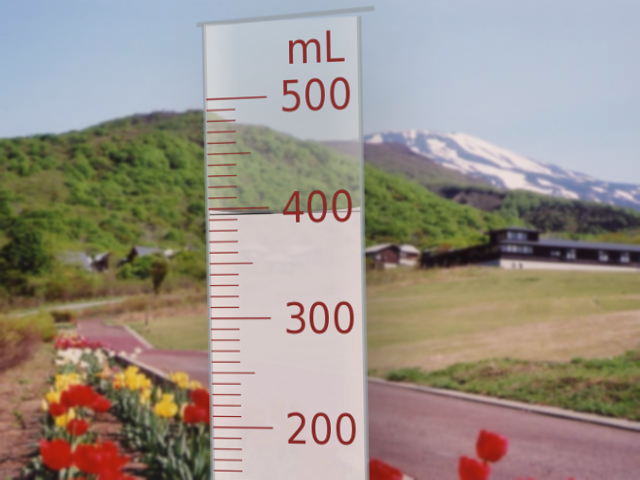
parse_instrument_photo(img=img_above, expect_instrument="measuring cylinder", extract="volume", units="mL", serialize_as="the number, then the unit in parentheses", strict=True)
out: 395 (mL)
